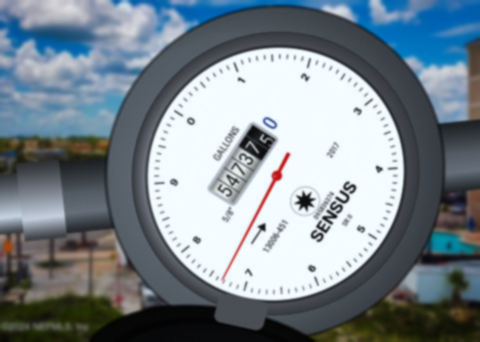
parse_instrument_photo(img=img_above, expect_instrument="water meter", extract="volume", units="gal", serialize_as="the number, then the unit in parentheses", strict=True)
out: 5473747.3 (gal)
